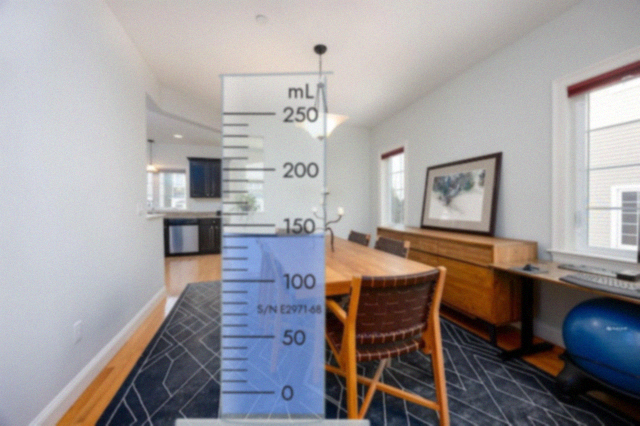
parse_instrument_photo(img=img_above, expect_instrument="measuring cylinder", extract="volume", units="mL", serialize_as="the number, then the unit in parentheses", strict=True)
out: 140 (mL)
